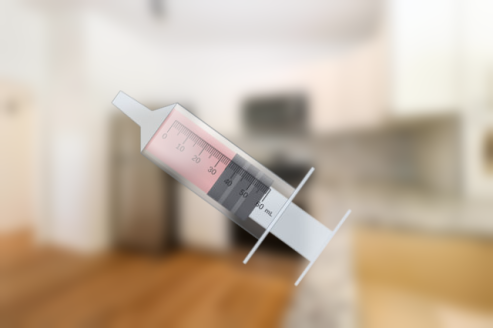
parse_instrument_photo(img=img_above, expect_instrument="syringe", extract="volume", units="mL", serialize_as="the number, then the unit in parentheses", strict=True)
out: 35 (mL)
